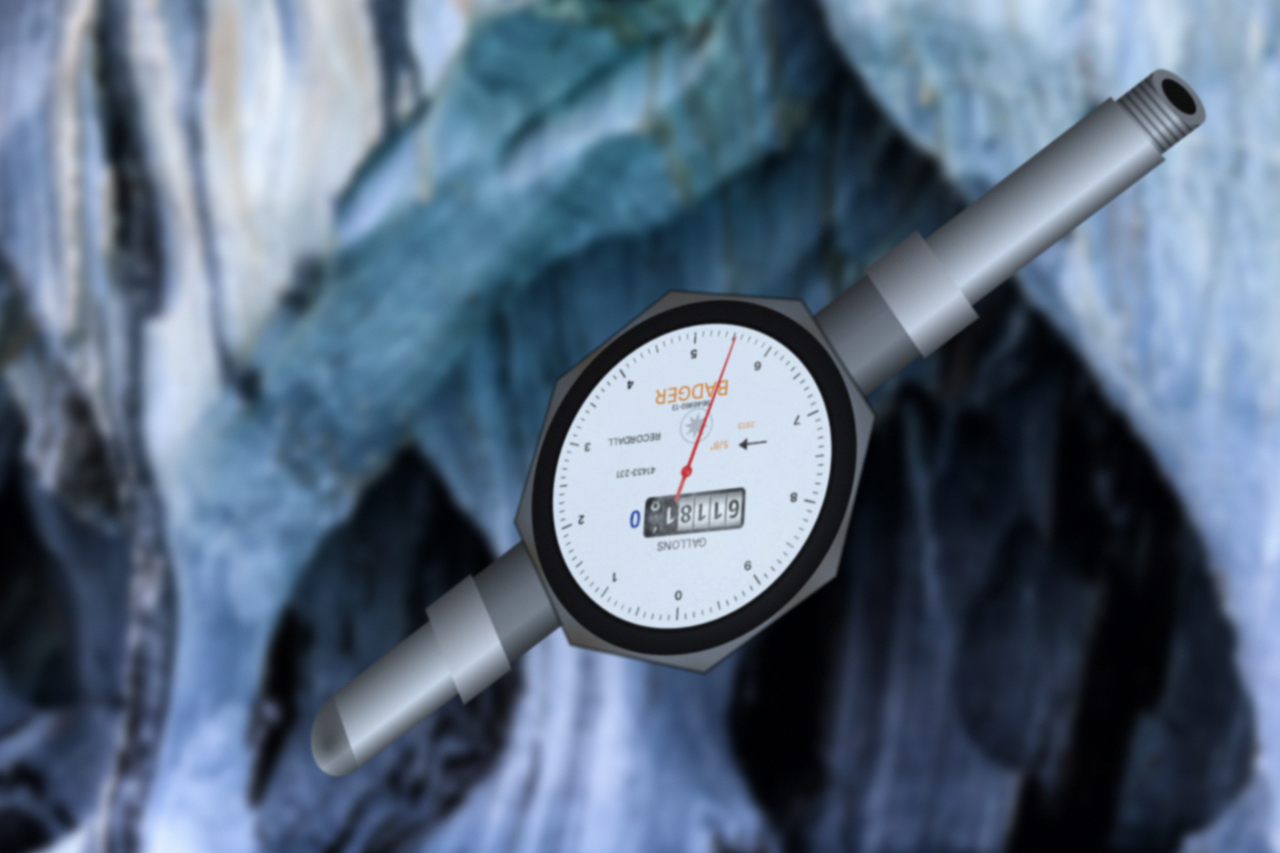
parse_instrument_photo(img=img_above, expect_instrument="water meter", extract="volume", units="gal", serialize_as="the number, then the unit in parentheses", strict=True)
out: 6118175.5 (gal)
